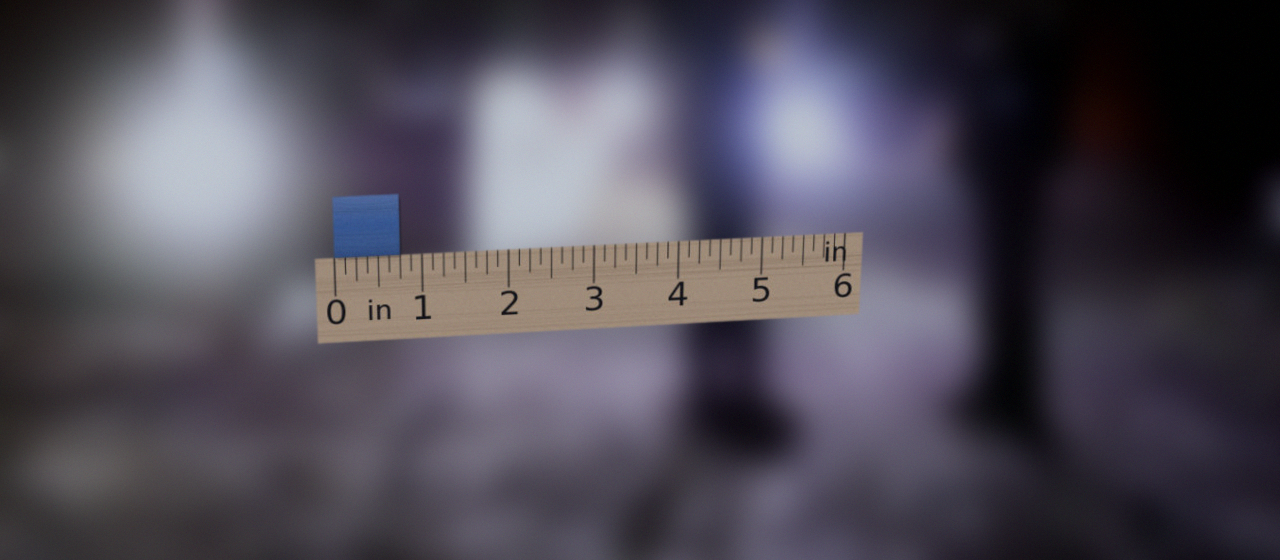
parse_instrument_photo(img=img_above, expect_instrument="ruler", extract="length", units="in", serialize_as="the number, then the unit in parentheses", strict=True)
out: 0.75 (in)
